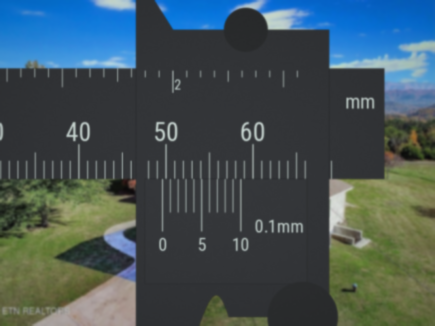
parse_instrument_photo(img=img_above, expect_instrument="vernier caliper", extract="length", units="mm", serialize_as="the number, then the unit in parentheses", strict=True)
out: 49.6 (mm)
